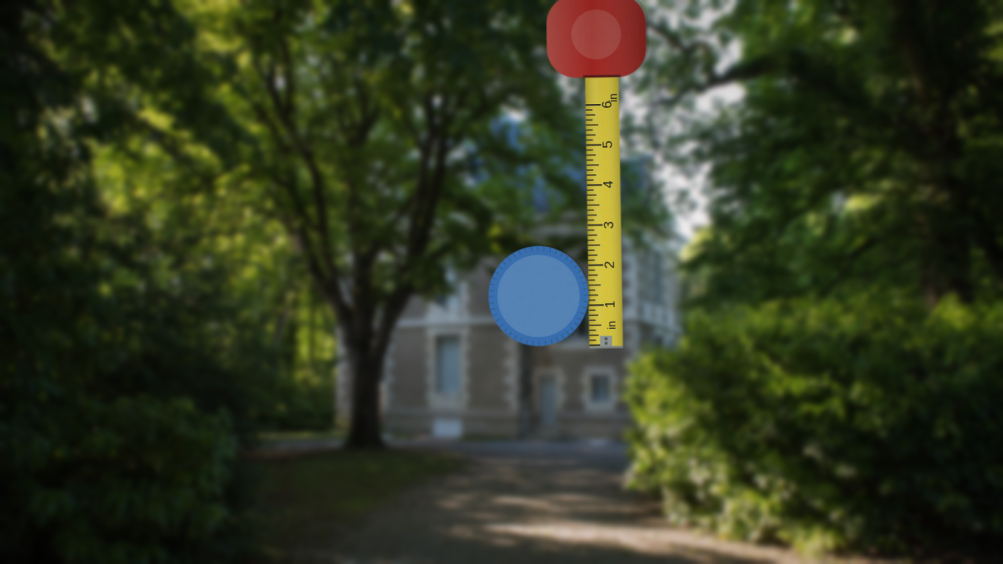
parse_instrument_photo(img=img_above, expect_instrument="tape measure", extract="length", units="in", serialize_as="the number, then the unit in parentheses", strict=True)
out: 2.5 (in)
